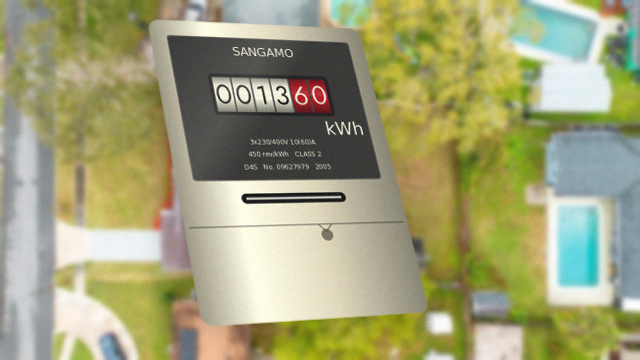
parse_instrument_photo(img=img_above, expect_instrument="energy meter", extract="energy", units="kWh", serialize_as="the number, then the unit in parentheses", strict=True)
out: 13.60 (kWh)
